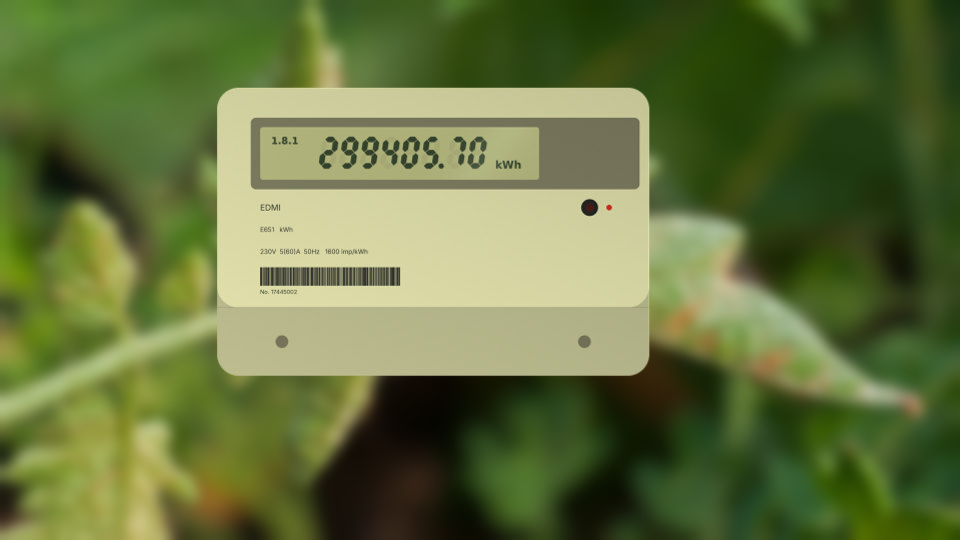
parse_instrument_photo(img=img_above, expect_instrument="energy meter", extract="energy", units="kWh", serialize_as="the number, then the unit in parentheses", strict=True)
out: 299405.70 (kWh)
